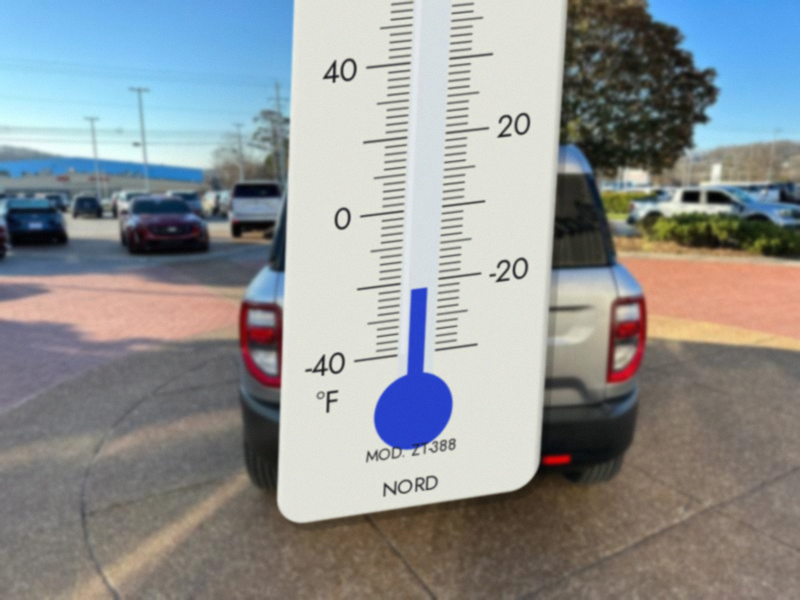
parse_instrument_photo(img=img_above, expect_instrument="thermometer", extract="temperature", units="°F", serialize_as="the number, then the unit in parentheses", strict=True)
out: -22 (°F)
